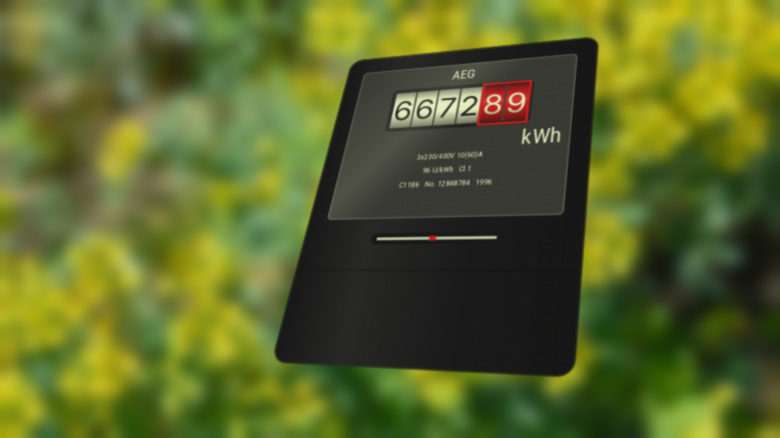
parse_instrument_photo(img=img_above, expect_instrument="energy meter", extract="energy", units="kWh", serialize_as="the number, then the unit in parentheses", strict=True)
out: 6672.89 (kWh)
